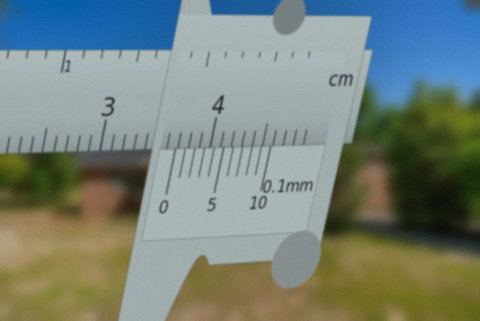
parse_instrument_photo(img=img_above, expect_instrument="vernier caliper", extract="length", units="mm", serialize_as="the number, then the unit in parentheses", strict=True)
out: 36.8 (mm)
